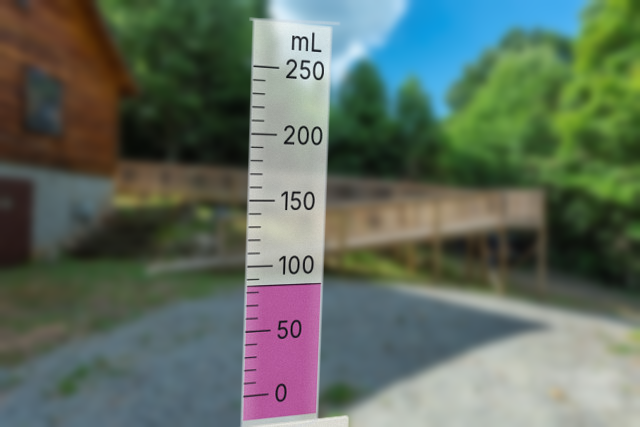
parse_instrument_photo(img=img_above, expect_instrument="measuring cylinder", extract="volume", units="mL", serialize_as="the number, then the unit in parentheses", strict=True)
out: 85 (mL)
